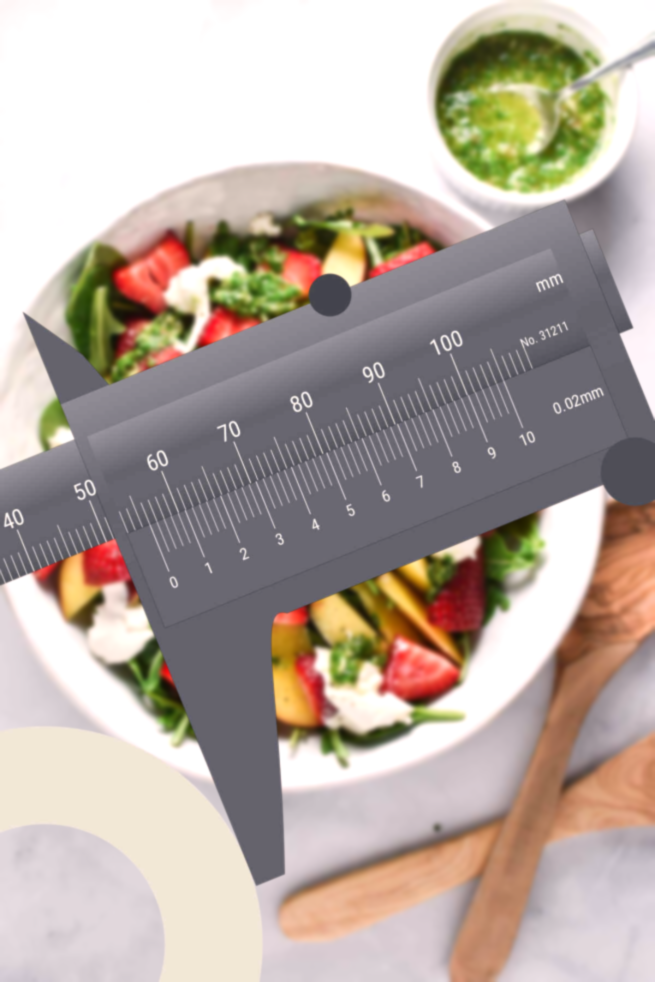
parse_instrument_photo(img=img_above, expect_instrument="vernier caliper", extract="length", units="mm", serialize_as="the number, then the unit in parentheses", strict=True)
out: 56.0 (mm)
